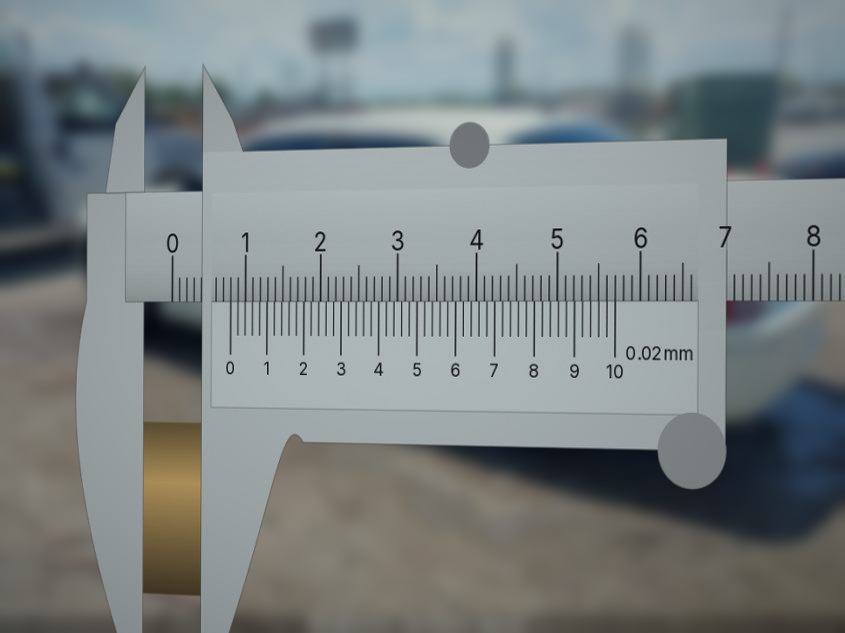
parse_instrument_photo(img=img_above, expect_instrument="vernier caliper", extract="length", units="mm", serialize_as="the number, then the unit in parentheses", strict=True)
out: 8.0 (mm)
